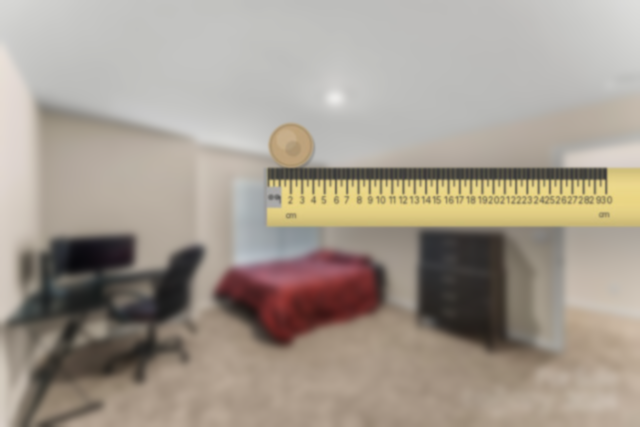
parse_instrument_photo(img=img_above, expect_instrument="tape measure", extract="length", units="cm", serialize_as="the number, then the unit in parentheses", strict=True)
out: 4 (cm)
